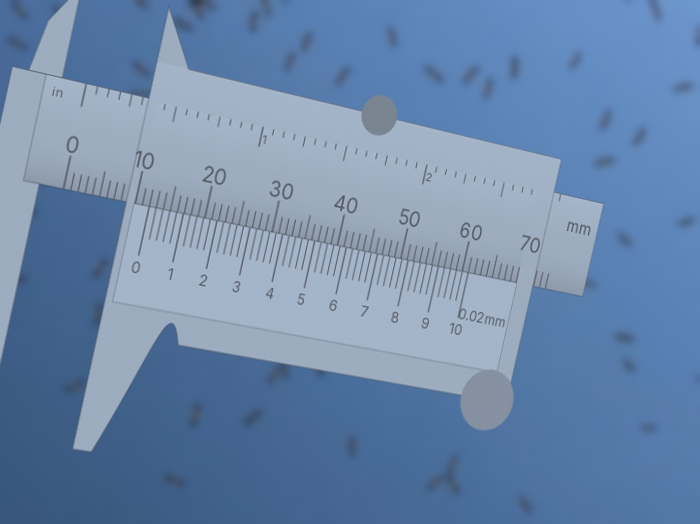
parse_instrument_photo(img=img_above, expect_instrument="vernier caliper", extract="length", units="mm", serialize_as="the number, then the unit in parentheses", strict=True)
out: 12.0 (mm)
